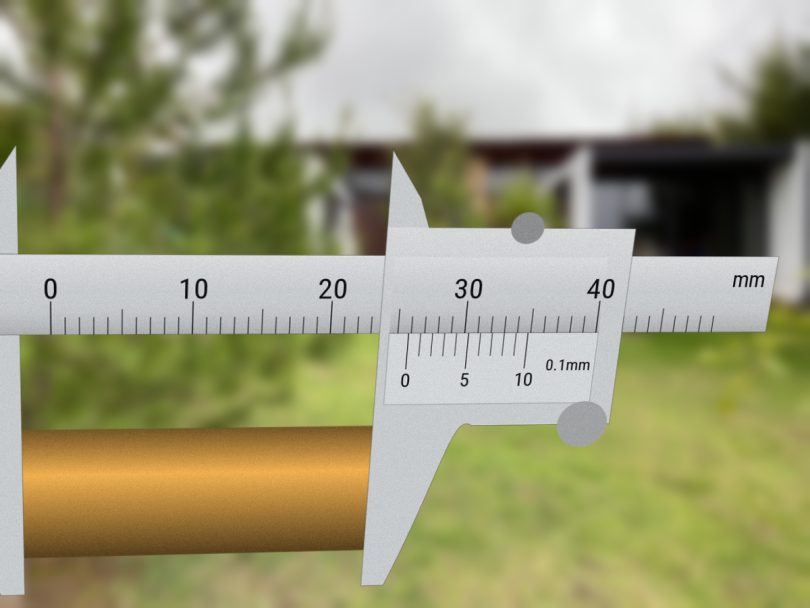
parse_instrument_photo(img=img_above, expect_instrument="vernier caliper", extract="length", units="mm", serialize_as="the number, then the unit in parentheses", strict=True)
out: 25.8 (mm)
